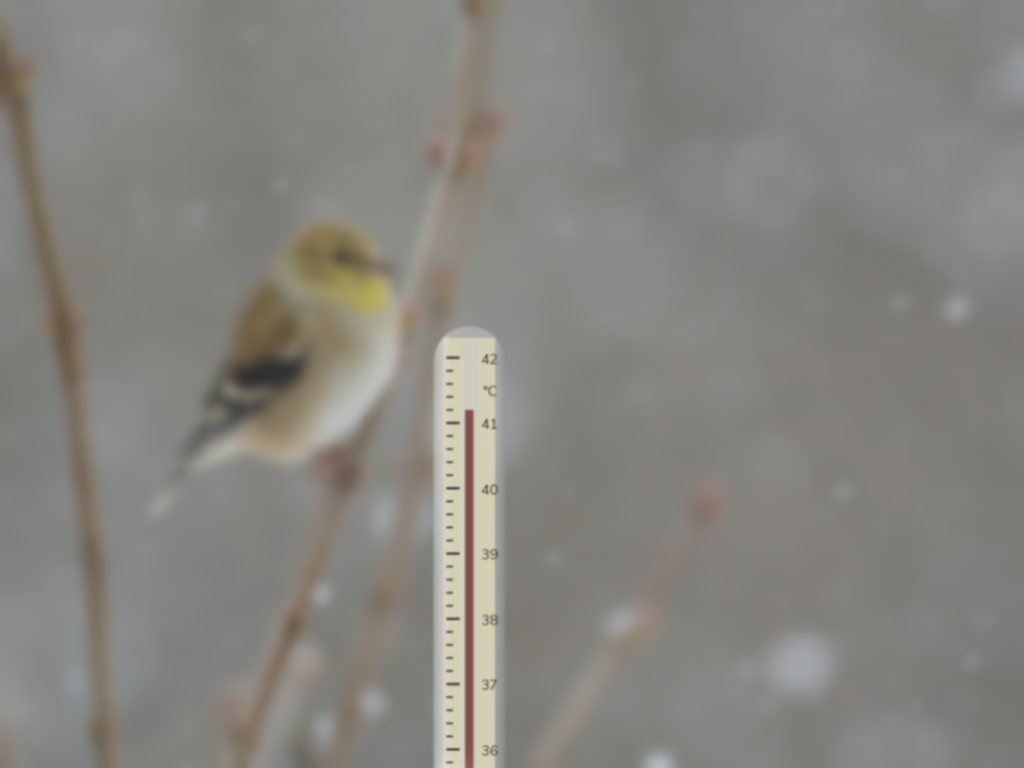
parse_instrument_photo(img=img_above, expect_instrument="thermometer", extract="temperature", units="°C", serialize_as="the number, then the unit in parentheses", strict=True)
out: 41.2 (°C)
